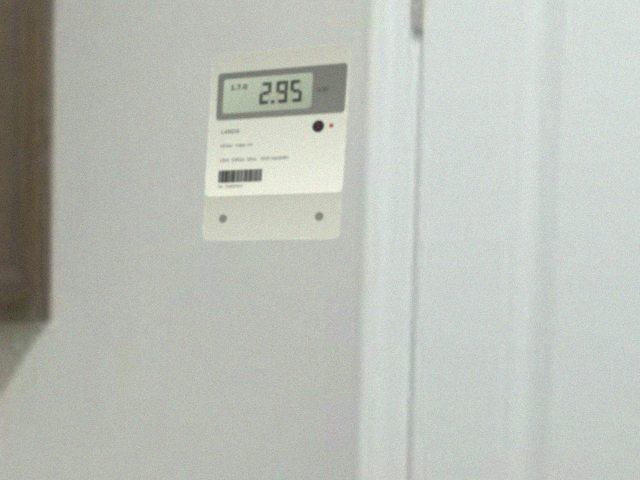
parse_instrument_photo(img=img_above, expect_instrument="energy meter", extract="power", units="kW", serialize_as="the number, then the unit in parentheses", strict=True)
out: 2.95 (kW)
